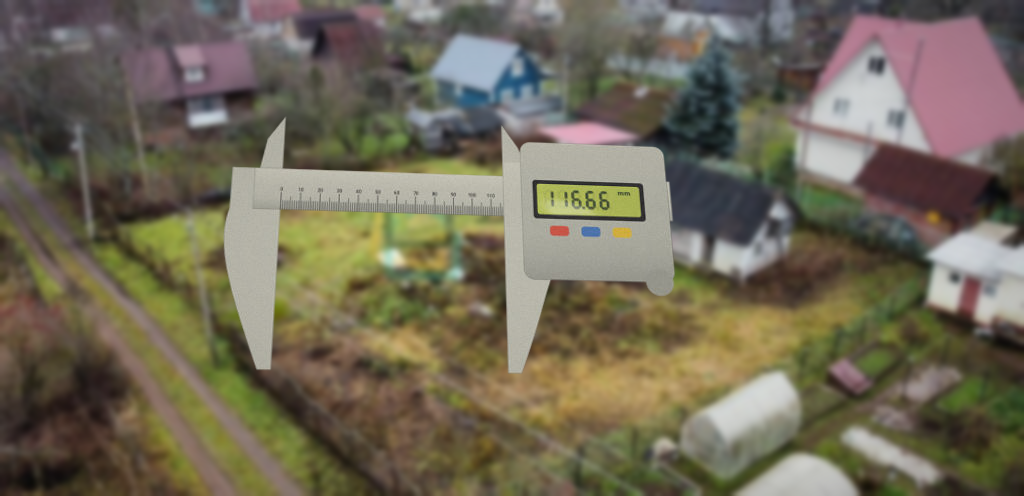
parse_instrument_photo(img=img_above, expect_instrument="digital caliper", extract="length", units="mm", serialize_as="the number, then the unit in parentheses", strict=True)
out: 116.66 (mm)
